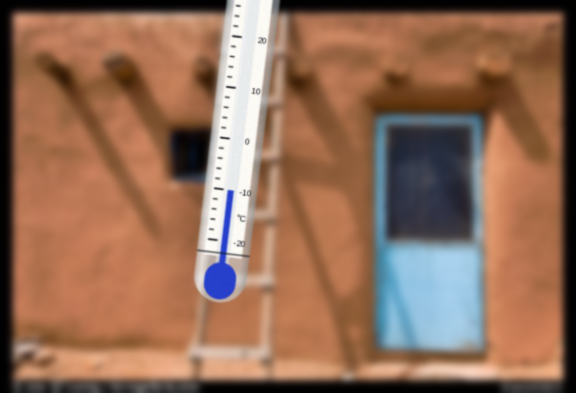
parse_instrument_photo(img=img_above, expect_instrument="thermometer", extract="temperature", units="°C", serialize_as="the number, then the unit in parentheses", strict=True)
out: -10 (°C)
